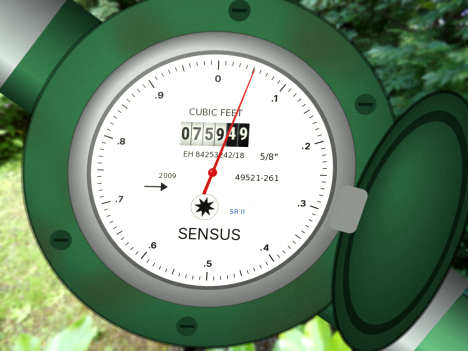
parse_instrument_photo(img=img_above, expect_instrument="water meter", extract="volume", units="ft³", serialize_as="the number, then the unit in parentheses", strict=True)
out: 75949.05 (ft³)
